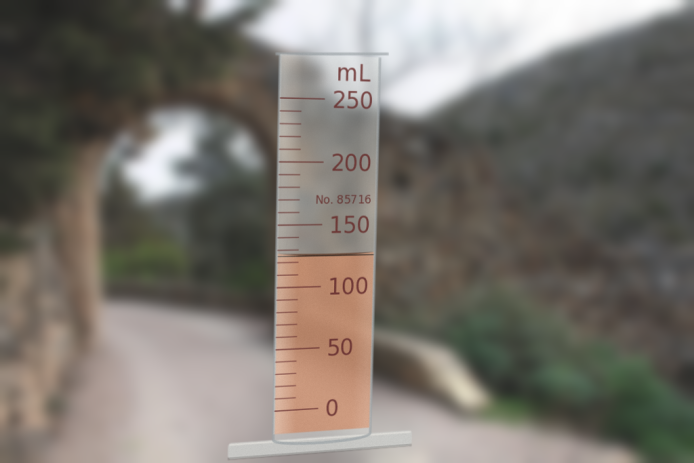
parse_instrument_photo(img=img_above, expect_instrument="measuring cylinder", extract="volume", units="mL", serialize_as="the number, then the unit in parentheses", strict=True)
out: 125 (mL)
